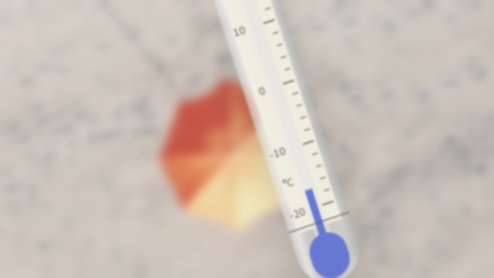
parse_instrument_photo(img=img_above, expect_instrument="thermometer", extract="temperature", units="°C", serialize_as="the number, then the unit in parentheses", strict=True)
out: -17 (°C)
